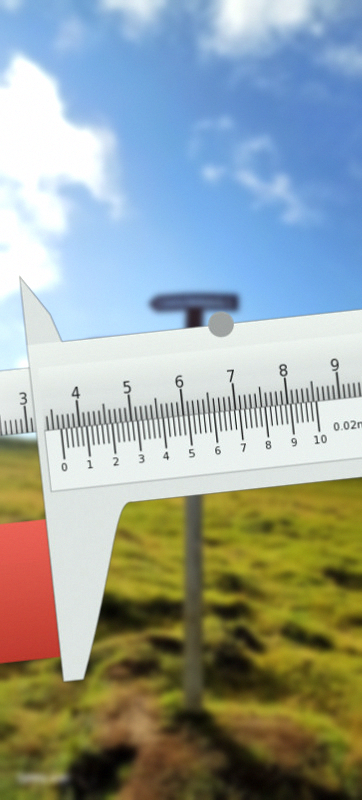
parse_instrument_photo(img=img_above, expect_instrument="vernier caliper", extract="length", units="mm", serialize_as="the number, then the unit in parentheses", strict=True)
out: 36.5 (mm)
